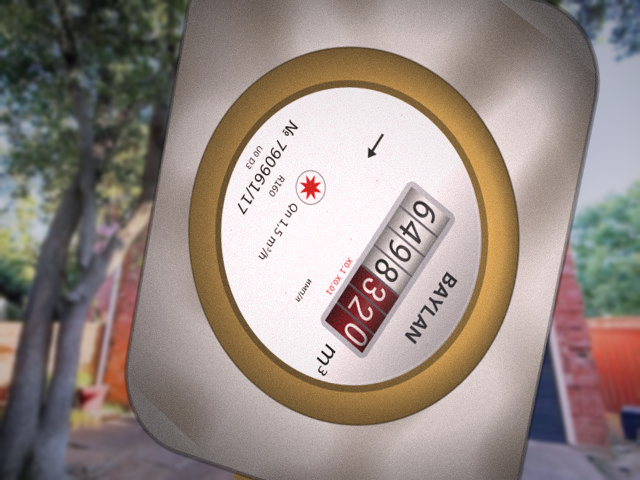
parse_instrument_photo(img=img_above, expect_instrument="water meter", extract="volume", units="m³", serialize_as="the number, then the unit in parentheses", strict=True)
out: 6498.320 (m³)
